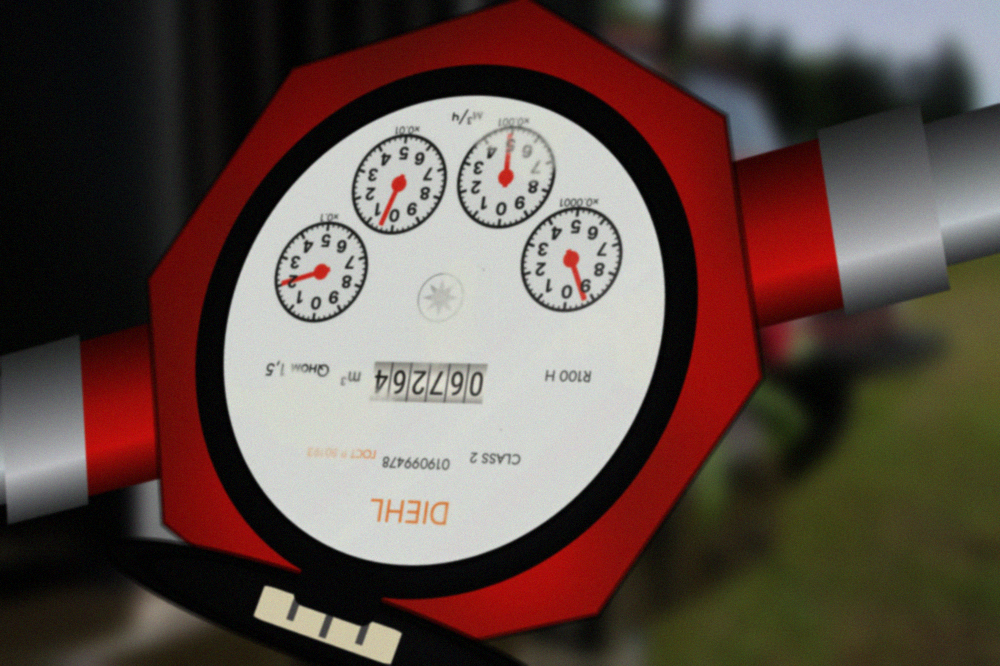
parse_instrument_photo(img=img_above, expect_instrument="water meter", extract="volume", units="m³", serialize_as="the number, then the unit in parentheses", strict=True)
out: 67264.2049 (m³)
